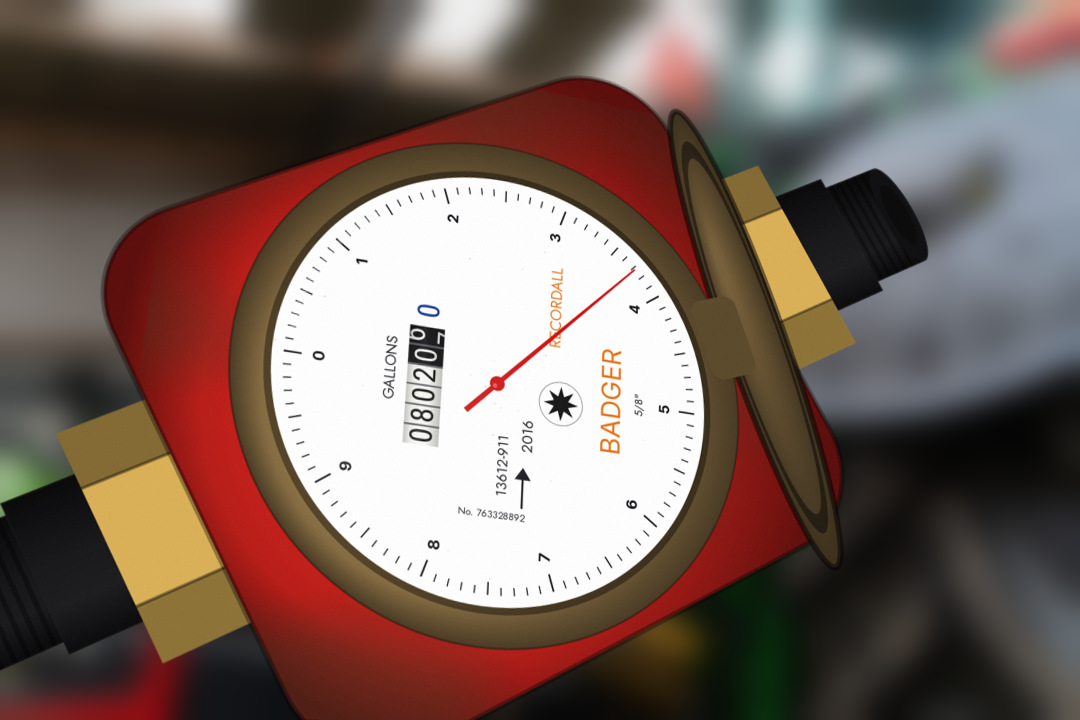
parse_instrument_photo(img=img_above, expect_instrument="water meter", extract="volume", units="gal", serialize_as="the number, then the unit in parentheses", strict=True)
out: 802063.7 (gal)
